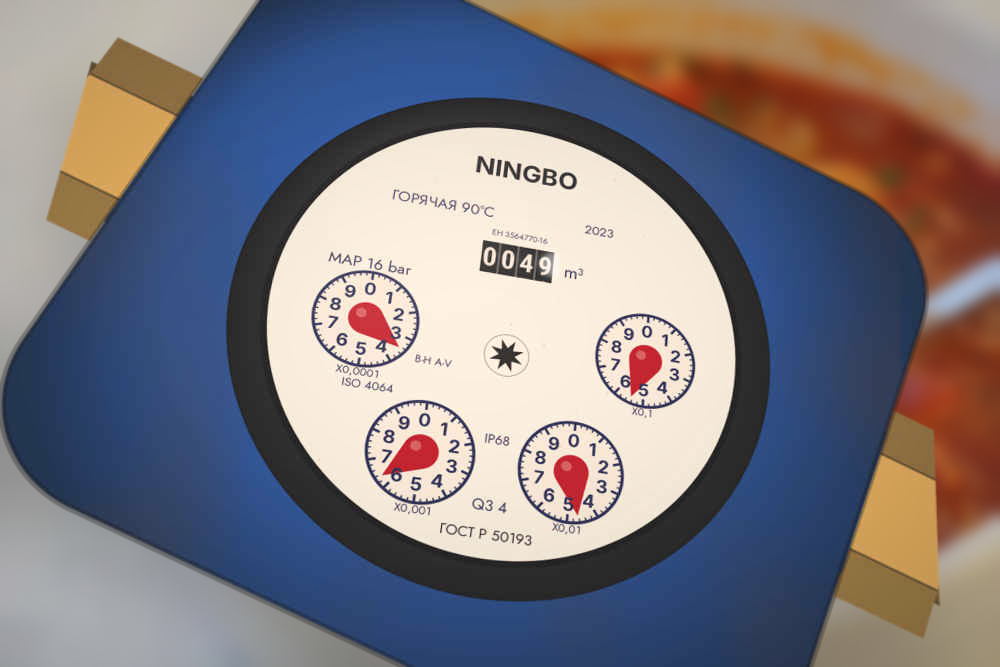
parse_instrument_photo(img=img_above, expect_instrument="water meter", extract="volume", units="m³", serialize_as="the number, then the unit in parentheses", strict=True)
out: 49.5463 (m³)
